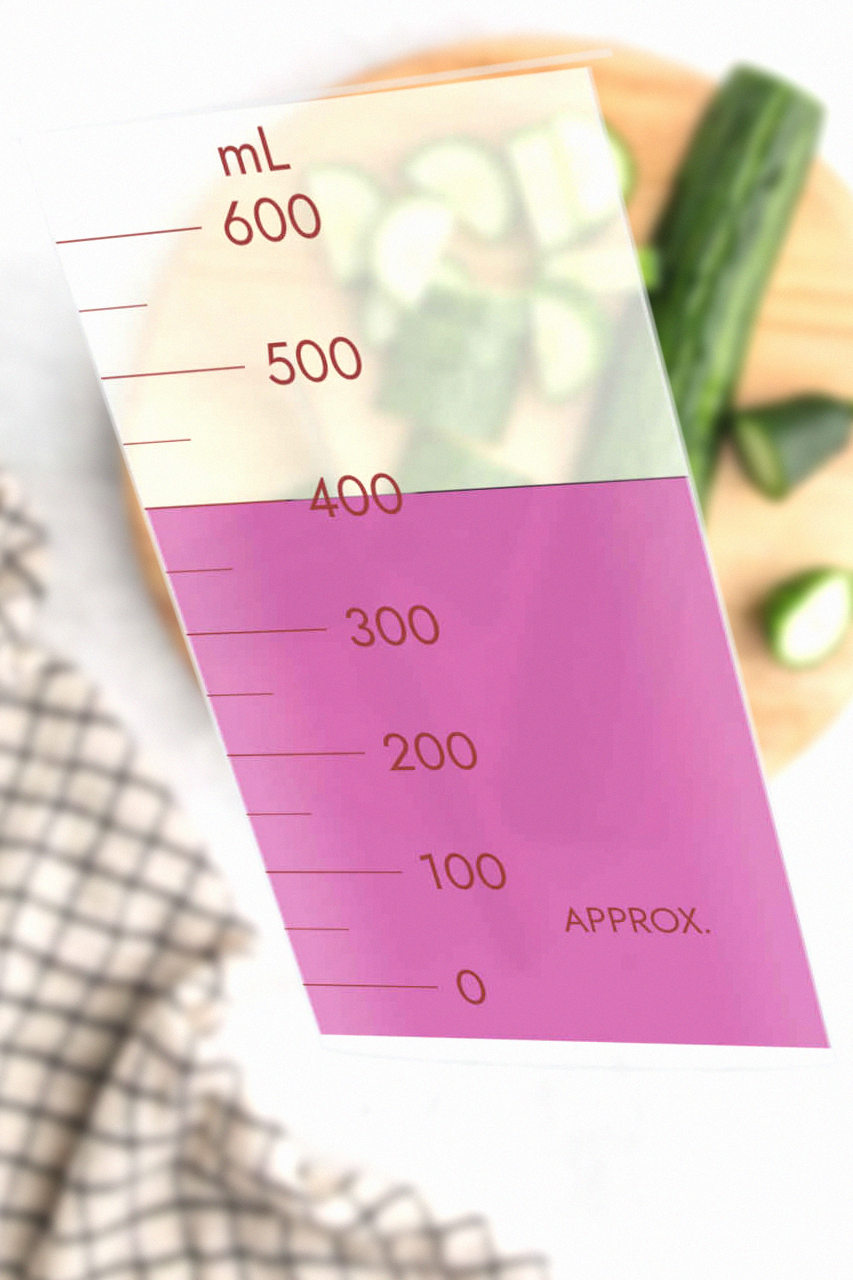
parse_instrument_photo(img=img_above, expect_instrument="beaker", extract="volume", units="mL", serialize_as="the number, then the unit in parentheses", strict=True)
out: 400 (mL)
